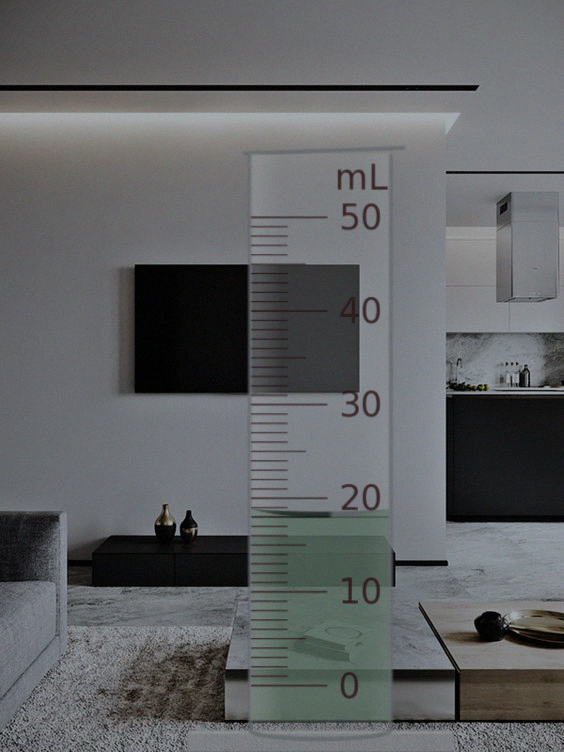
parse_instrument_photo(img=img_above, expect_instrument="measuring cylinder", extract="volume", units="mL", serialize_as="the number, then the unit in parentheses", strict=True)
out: 18 (mL)
